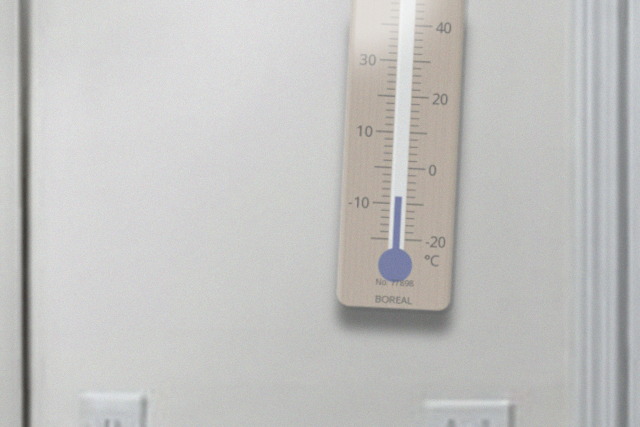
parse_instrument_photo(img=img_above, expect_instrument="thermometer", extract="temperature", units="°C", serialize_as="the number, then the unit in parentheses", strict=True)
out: -8 (°C)
